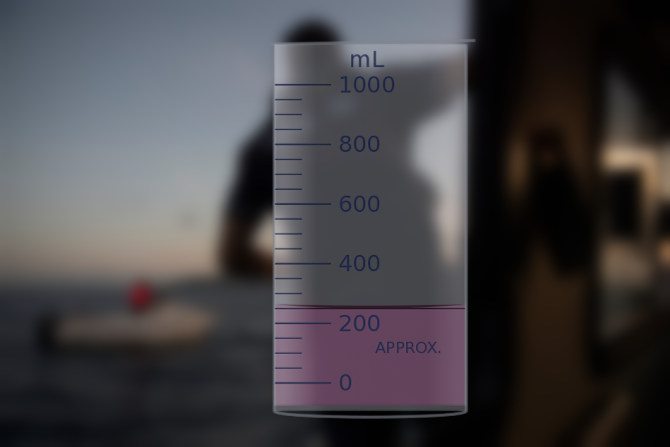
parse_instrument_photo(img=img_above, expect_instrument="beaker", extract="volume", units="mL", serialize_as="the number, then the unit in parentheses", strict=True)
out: 250 (mL)
